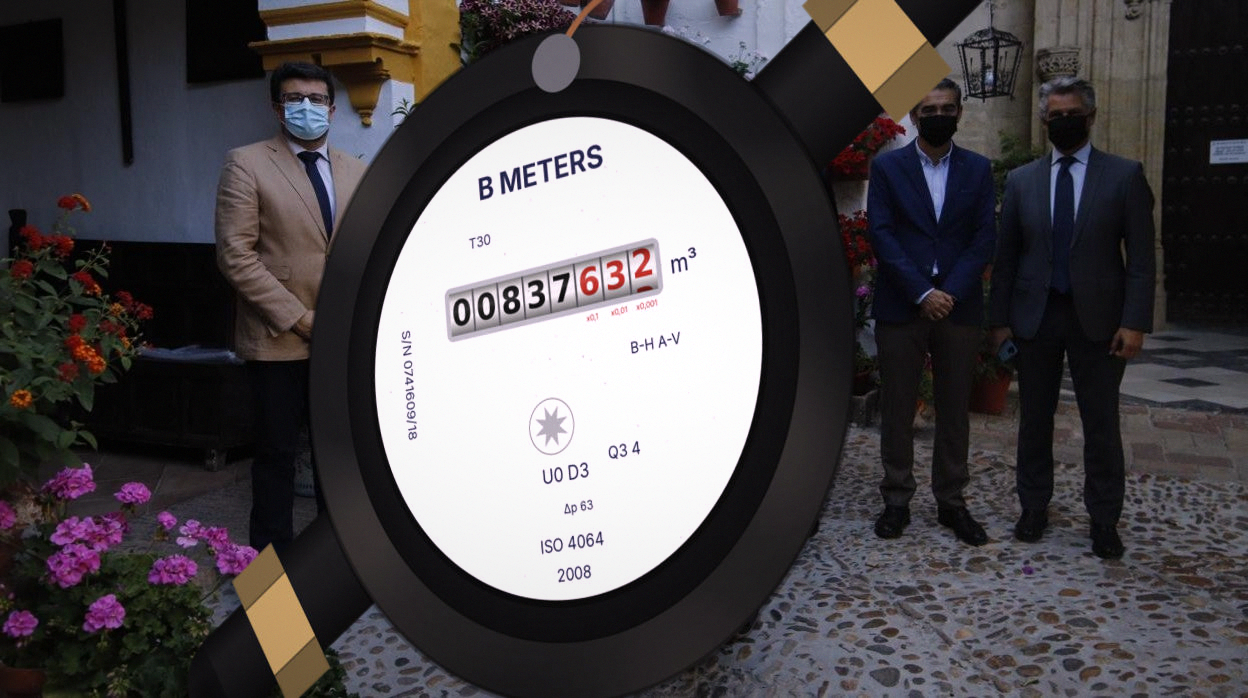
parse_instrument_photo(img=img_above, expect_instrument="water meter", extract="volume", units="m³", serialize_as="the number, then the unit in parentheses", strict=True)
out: 837.632 (m³)
